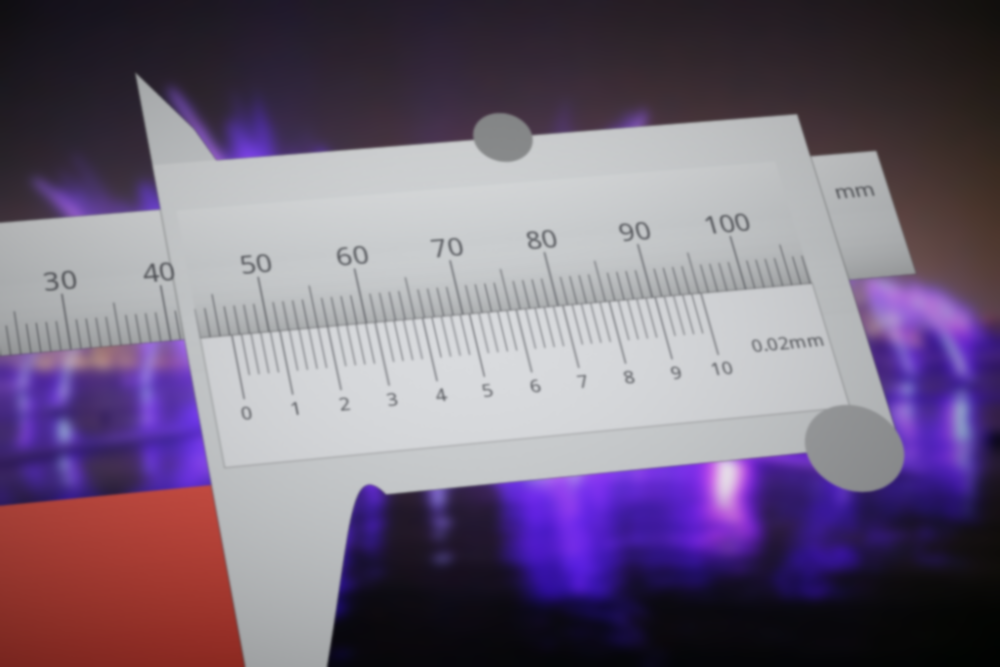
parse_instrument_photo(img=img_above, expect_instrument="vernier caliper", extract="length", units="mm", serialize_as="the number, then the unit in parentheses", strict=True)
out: 46.2 (mm)
